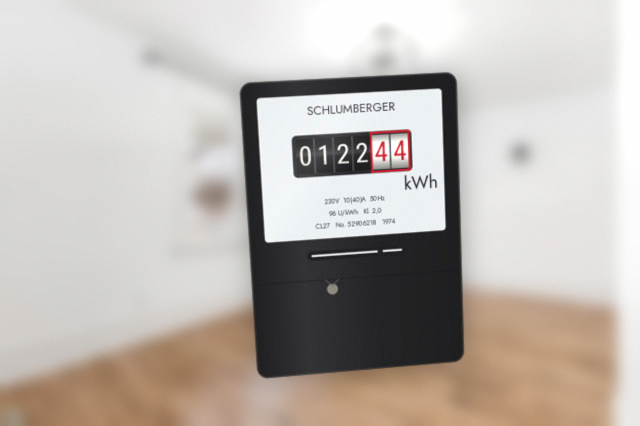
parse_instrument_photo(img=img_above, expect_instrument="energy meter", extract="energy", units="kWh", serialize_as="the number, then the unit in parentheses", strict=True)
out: 122.44 (kWh)
